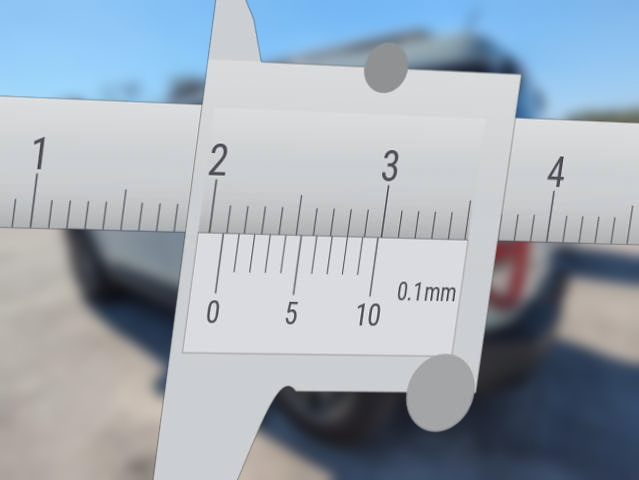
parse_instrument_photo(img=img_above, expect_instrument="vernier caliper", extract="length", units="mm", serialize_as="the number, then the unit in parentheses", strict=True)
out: 20.8 (mm)
